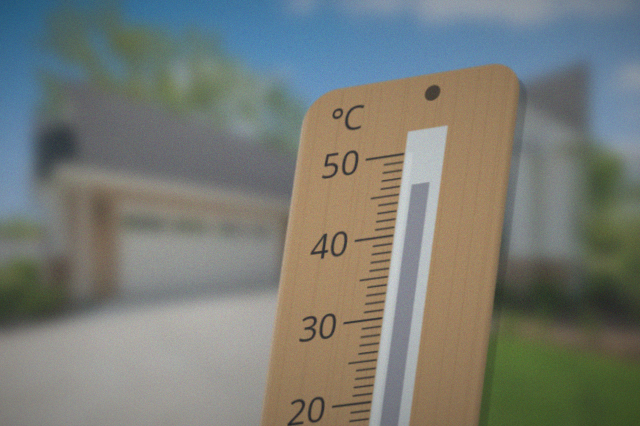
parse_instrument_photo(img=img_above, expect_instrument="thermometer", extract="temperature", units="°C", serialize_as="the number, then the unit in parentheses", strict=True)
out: 46 (°C)
